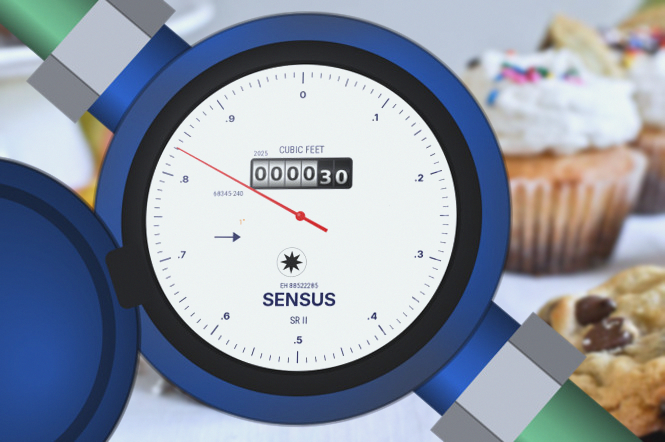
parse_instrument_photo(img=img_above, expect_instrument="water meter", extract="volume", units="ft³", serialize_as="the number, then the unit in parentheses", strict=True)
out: 29.83 (ft³)
